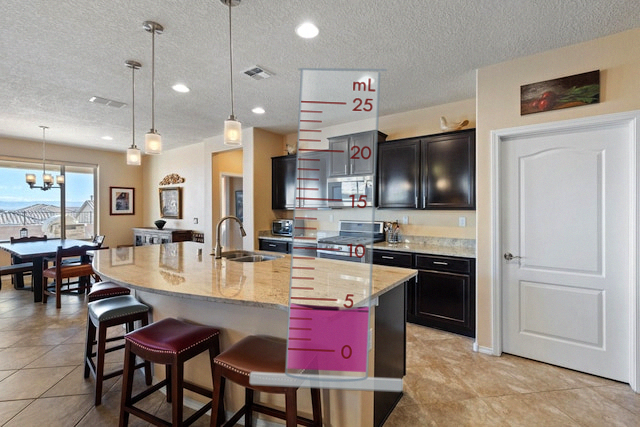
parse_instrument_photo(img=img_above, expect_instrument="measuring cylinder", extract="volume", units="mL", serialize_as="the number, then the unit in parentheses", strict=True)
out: 4 (mL)
